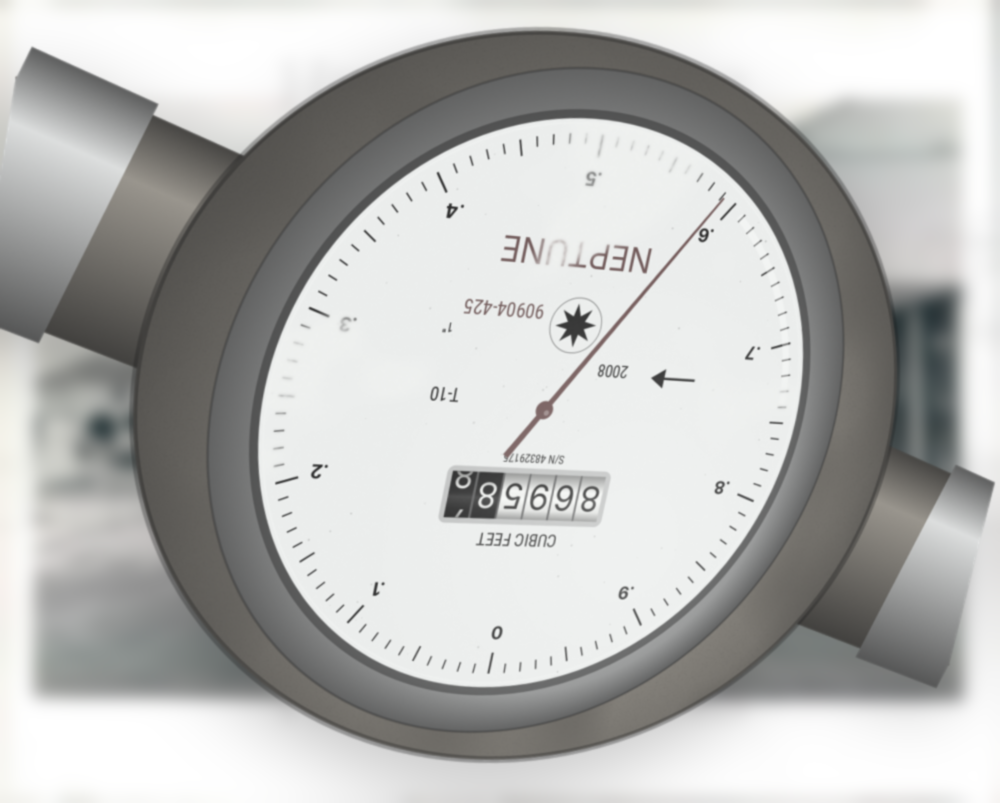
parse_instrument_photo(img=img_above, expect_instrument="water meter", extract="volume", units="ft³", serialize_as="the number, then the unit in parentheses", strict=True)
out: 869587.59 (ft³)
